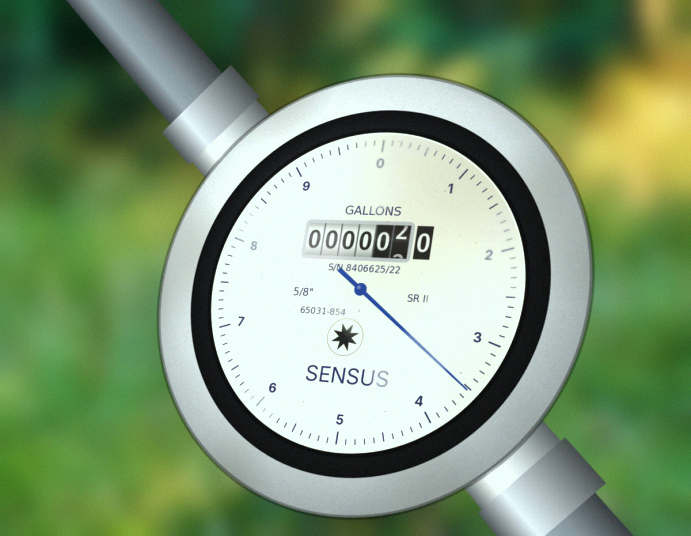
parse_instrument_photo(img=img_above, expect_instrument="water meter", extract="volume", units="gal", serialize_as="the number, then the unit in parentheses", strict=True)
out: 23.5 (gal)
